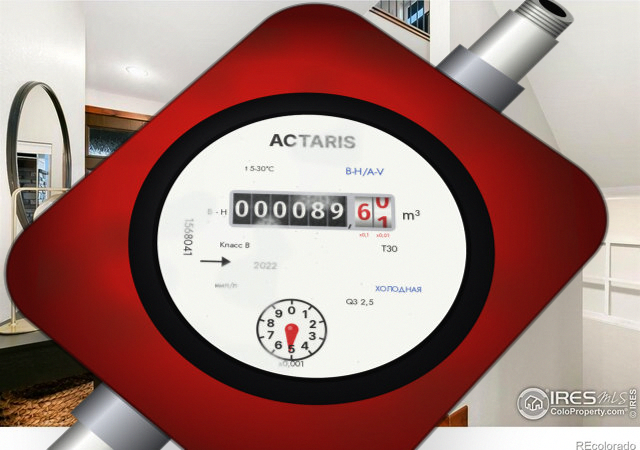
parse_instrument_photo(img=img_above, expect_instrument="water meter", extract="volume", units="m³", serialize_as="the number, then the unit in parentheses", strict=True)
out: 89.605 (m³)
